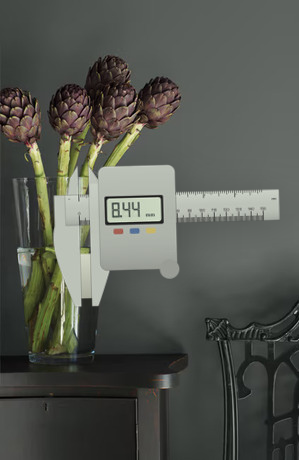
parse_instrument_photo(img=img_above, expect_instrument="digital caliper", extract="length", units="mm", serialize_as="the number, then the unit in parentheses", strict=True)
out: 8.44 (mm)
